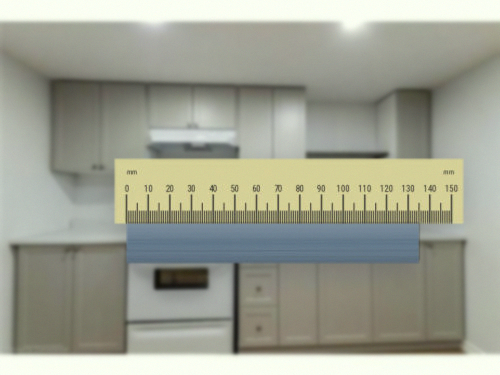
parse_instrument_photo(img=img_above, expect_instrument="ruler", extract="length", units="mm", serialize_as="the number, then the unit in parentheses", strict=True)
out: 135 (mm)
